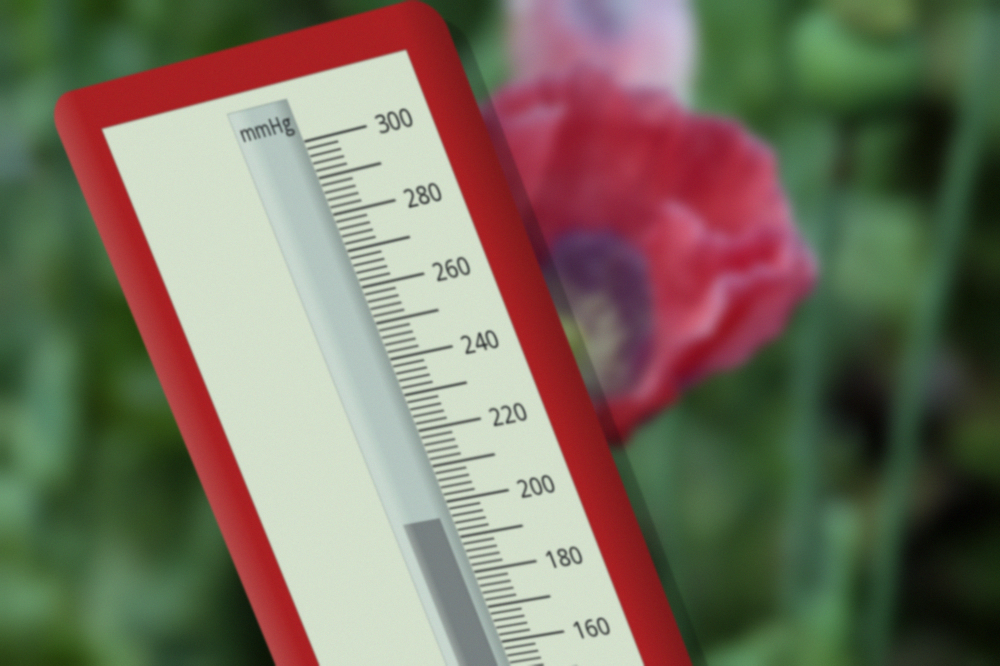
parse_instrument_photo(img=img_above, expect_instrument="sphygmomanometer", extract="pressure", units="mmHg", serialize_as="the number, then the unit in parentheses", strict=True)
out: 196 (mmHg)
